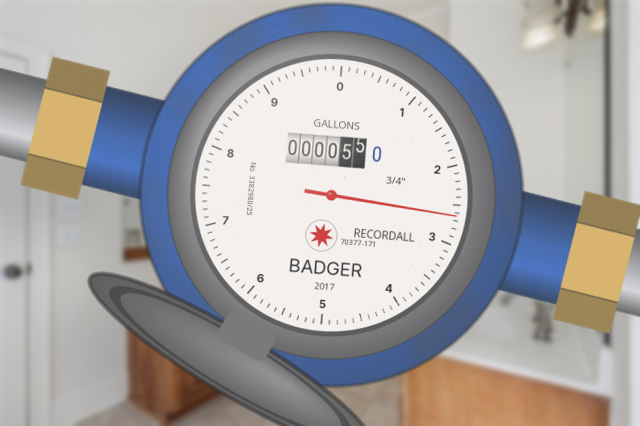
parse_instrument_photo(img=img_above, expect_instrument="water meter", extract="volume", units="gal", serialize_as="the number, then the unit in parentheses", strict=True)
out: 552.6 (gal)
